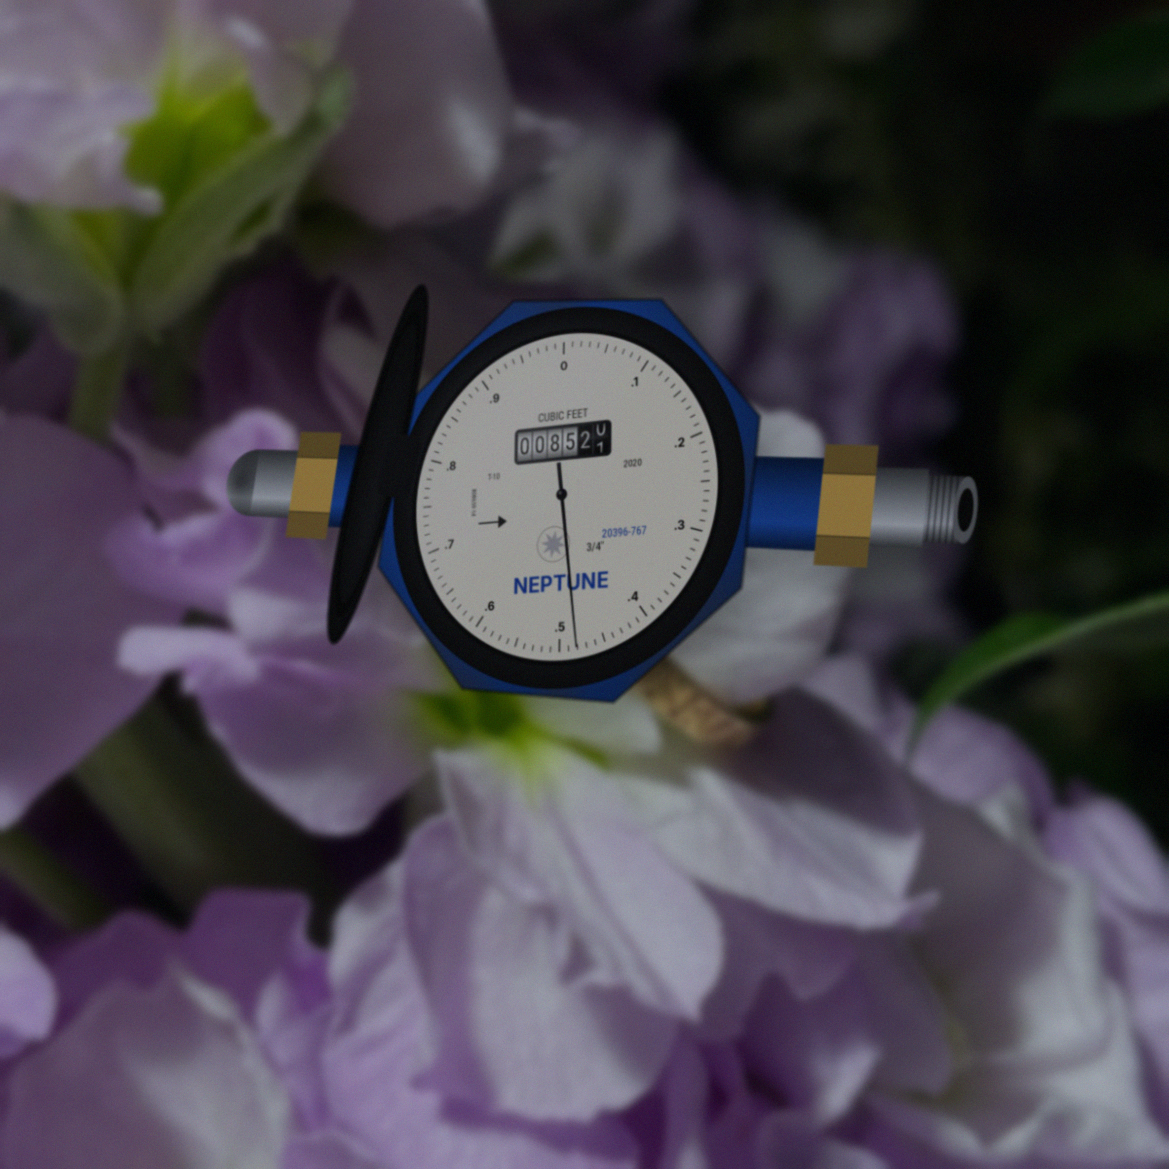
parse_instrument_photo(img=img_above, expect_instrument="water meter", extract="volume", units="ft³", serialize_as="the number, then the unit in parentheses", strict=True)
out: 8520.48 (ft³)
